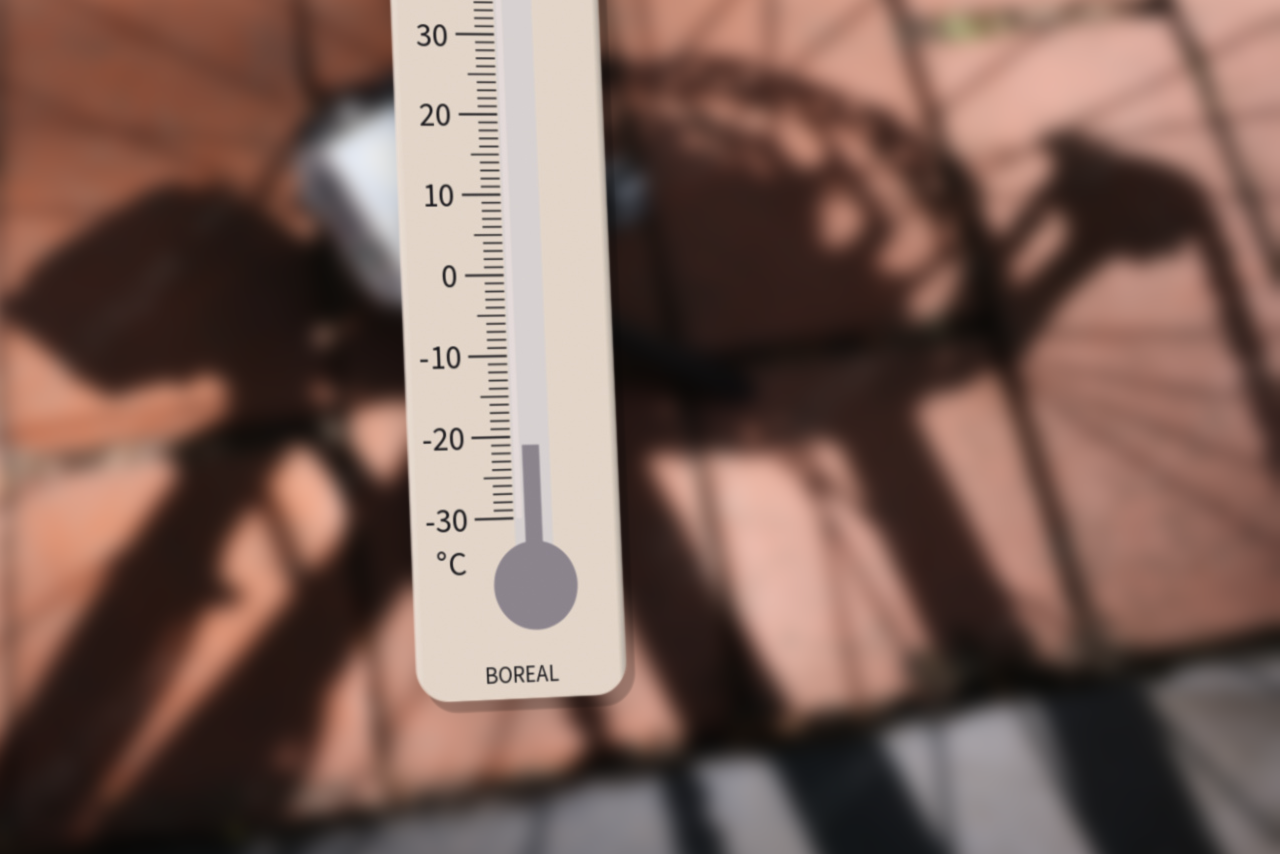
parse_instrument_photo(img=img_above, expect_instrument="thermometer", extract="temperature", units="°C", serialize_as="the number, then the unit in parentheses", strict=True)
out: -21 (°C)
